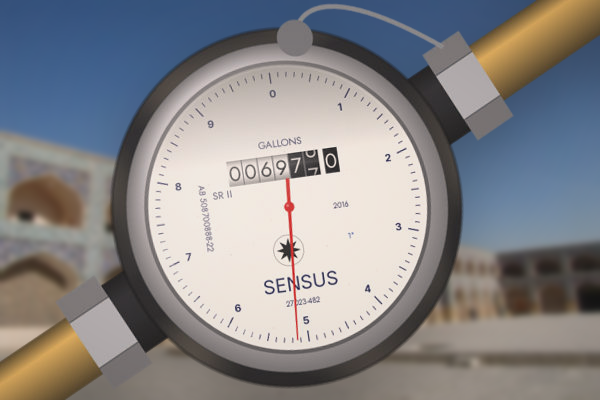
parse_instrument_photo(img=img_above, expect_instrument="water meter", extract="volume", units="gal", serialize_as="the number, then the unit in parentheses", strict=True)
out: 69765.1 (gal)
